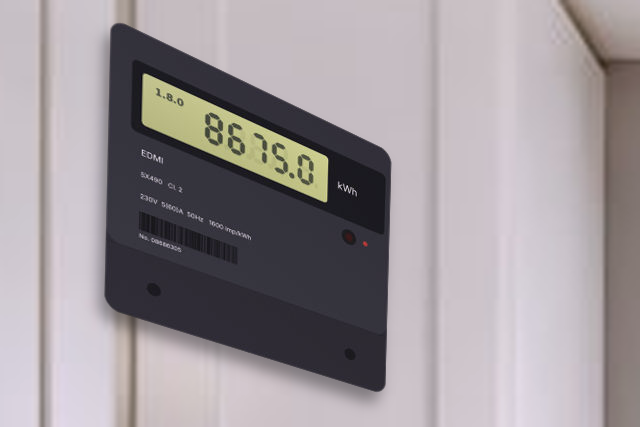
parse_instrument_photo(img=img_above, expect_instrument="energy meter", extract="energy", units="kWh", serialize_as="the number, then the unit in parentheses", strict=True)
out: 8675.0 (kWh)
